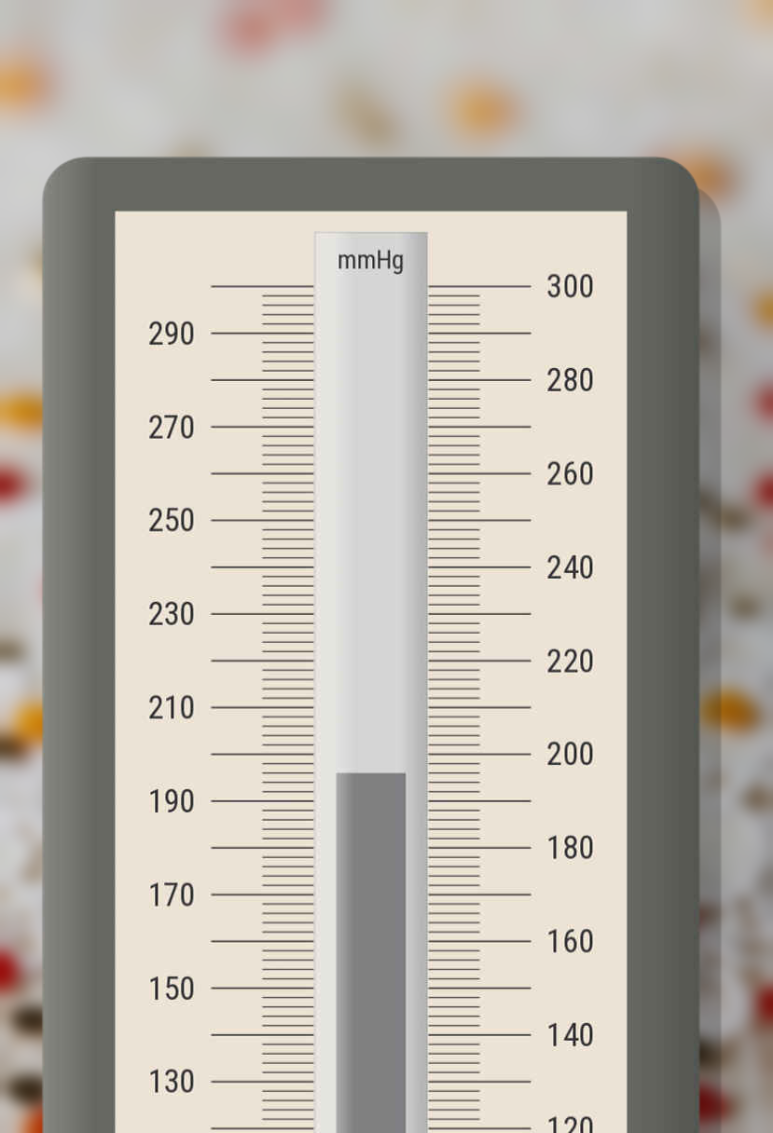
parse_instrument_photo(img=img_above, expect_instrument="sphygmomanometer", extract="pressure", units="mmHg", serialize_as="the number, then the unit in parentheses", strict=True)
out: 196 (mmHg)
